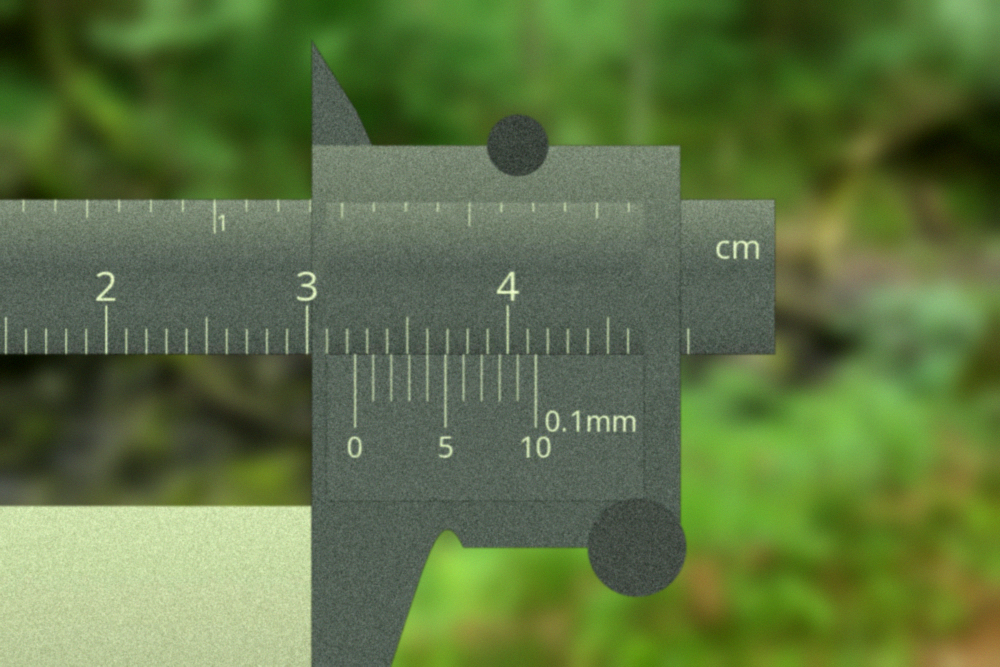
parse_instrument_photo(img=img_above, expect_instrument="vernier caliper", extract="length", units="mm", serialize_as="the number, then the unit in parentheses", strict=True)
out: 32.4 (mm)
